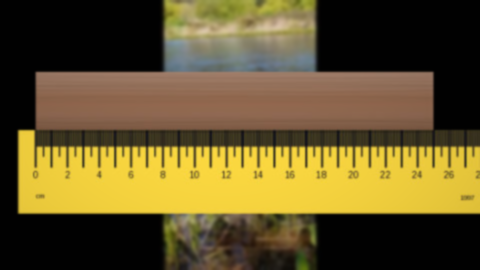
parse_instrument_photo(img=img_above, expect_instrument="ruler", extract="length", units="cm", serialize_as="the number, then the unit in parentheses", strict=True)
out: 25 (cm)
